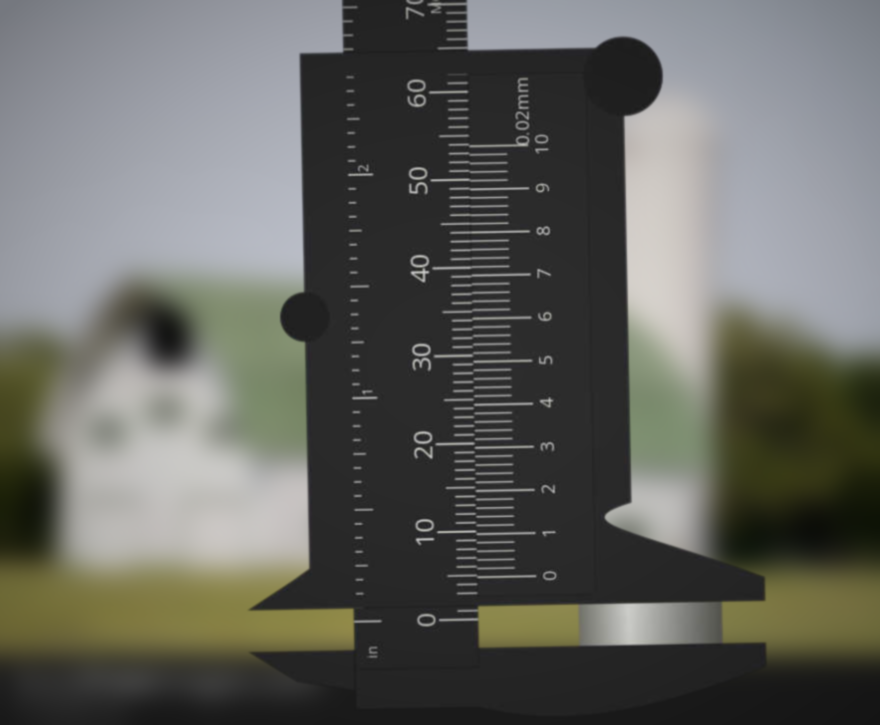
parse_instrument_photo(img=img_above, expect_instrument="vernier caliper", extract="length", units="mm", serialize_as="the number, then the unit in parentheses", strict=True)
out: 4.8 (mm)
